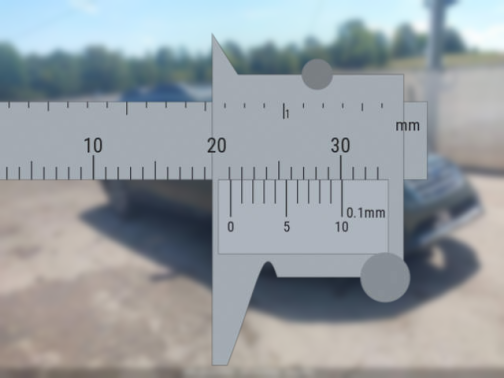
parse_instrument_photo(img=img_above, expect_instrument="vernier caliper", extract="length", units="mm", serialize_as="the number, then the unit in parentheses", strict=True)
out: 21.1 (mm)
